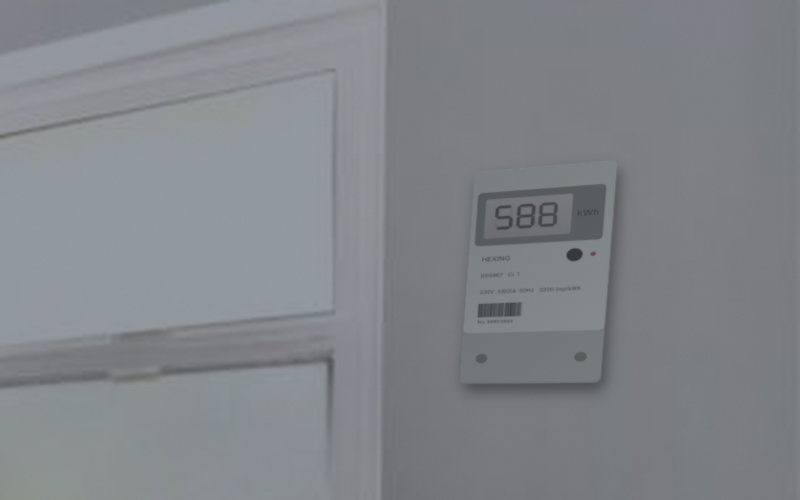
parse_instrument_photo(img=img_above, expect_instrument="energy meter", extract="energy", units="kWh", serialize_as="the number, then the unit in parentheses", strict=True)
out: 588 (kWh)
